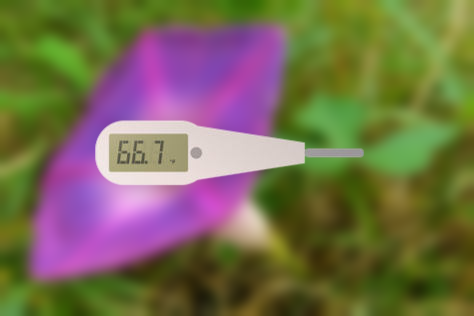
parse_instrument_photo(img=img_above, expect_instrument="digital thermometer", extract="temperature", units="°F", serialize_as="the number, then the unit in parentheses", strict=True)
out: 66.7 (°F)
